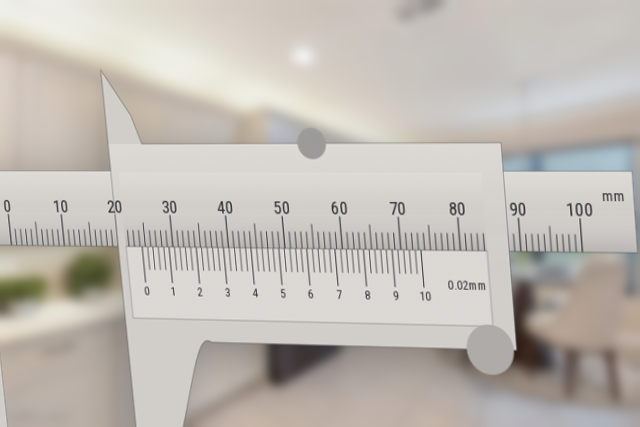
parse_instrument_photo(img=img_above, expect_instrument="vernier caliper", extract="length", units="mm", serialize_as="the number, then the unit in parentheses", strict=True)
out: 24.4 (mm)
